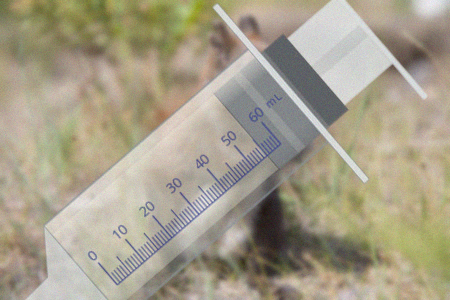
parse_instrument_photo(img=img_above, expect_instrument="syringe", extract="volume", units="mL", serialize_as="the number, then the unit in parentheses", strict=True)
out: 55 (mL)
